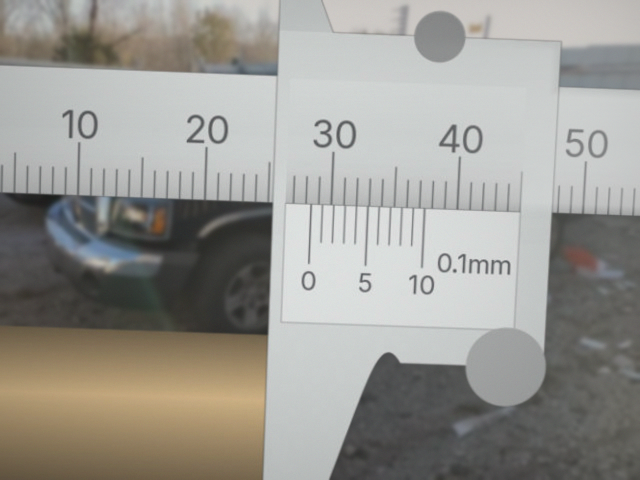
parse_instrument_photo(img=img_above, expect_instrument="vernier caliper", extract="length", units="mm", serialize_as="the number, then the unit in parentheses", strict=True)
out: 28.4 (mm)
